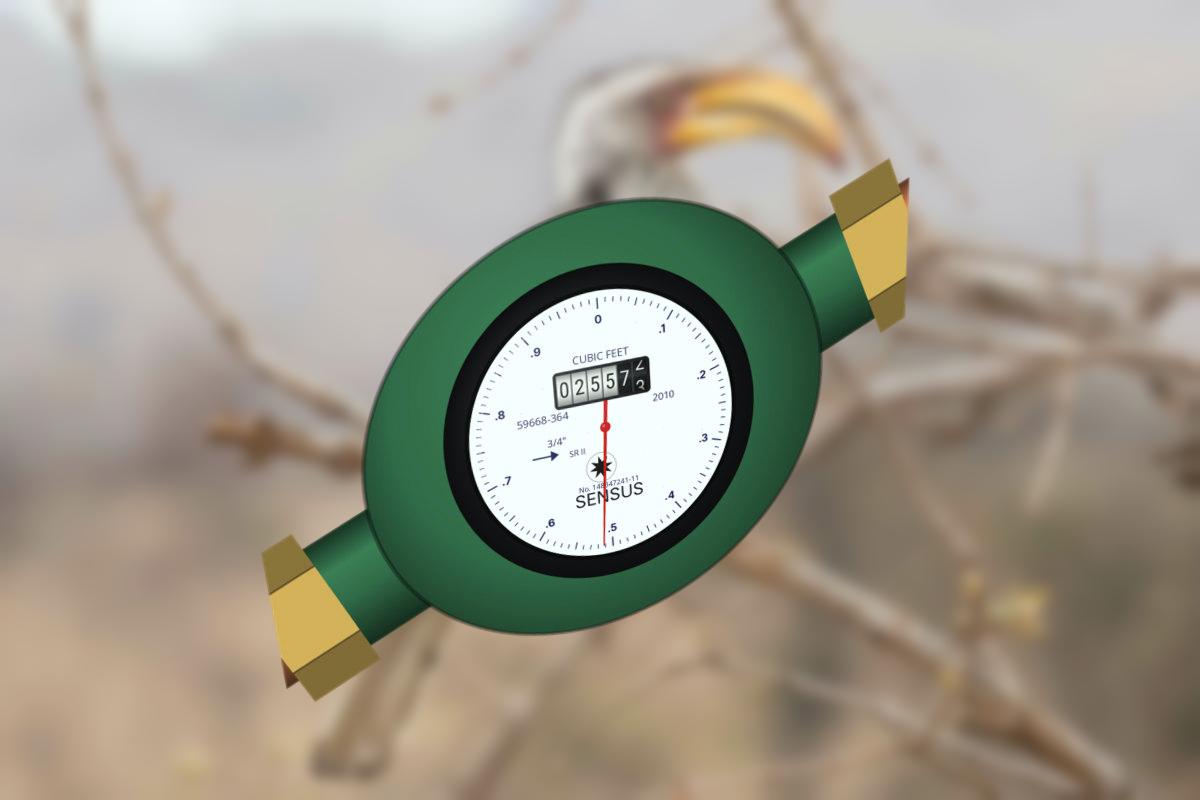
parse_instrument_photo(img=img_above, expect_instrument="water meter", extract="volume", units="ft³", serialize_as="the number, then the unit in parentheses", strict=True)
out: 25572.51 (ft³)
